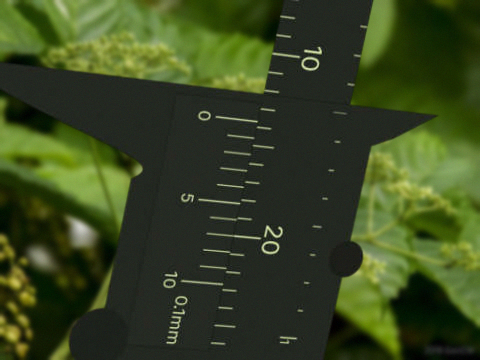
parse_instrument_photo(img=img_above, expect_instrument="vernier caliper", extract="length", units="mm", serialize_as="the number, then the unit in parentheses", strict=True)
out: 13.7 (mm)
